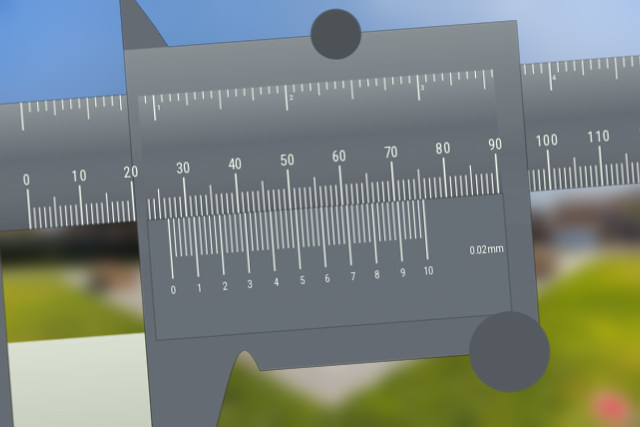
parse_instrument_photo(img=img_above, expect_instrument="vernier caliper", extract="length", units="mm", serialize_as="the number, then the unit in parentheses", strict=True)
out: 26.5 (mm)
